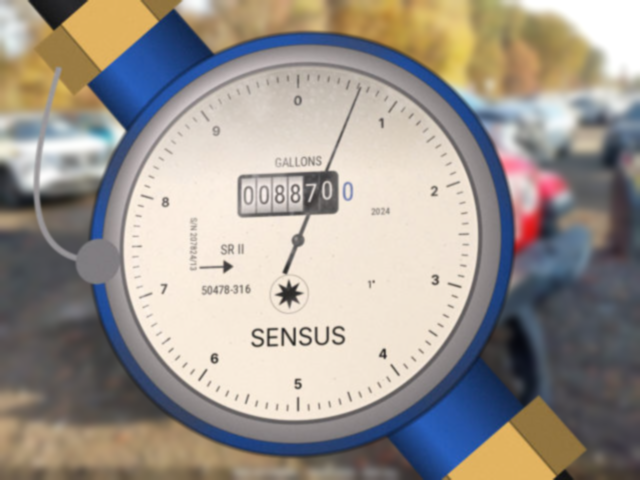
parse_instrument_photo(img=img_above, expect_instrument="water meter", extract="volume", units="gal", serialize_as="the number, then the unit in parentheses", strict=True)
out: 88700.6 (gal)
